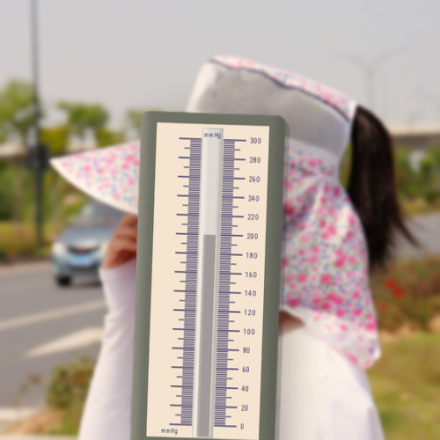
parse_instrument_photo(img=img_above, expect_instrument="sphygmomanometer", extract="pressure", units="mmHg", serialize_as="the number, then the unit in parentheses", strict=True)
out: 200 (mmHg)
